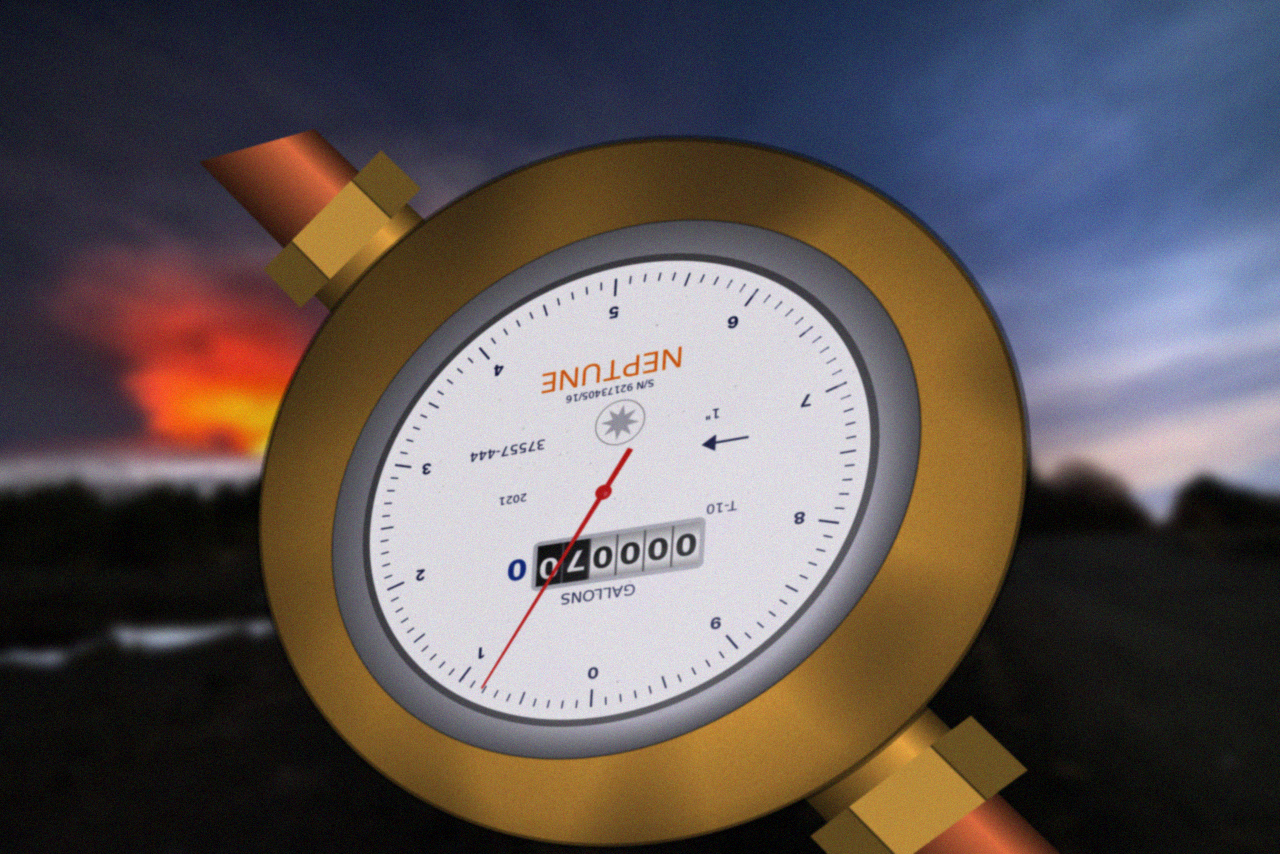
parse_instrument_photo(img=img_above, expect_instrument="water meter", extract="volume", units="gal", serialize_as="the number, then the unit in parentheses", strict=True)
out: 700.8 (gal)
